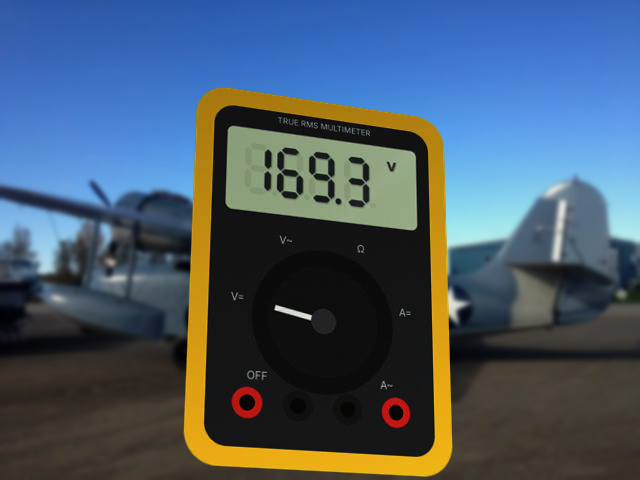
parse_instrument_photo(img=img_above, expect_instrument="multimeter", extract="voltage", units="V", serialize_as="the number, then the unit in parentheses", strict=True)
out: 169.3 (V)
